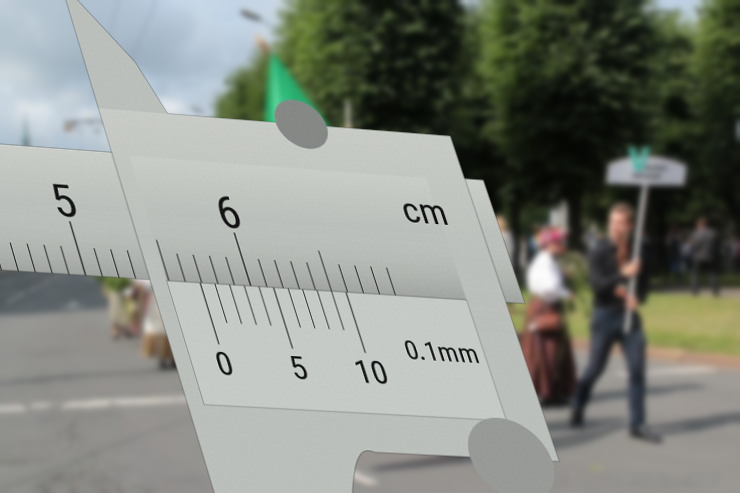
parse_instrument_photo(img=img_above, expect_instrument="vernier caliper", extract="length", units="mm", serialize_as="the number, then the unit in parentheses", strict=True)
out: 56.9 (mm)
